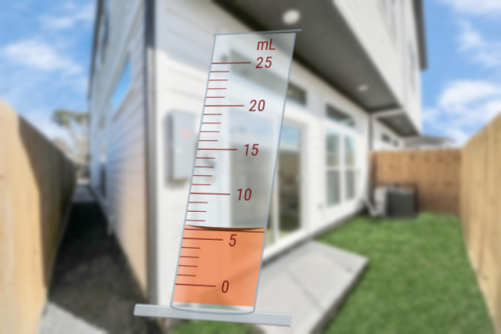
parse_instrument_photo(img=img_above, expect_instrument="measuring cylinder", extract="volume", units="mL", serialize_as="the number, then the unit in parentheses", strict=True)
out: 6 (mL)
